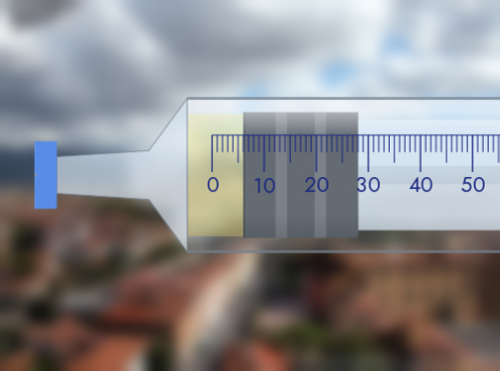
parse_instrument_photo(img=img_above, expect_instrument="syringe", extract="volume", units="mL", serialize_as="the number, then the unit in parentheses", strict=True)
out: 6 (mL)
